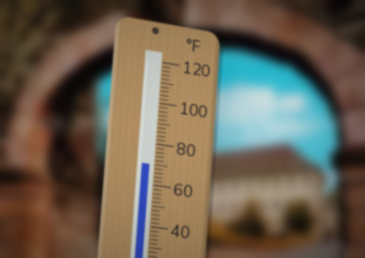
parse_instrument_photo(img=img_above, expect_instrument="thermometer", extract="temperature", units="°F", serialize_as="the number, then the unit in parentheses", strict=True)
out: 70 (°F)
